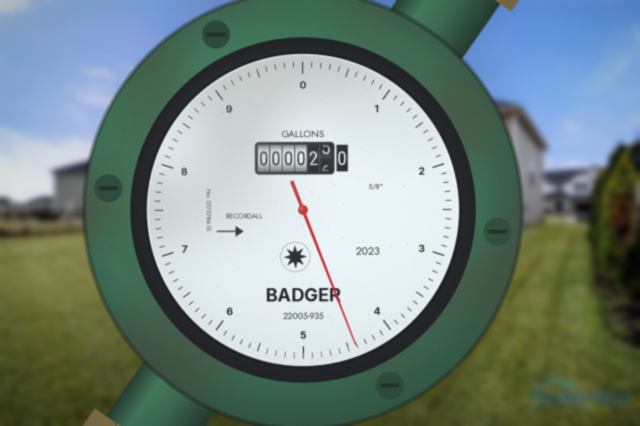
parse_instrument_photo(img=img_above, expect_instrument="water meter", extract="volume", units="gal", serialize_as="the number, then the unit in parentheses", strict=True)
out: 254.4 (gal)
